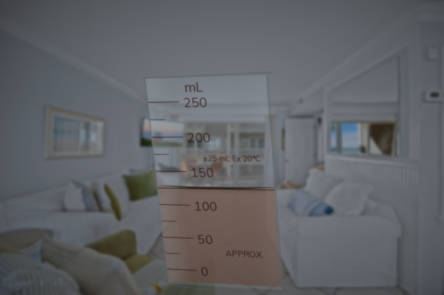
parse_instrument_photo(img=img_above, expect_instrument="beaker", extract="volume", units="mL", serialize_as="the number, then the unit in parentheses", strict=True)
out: 125 (mL)
